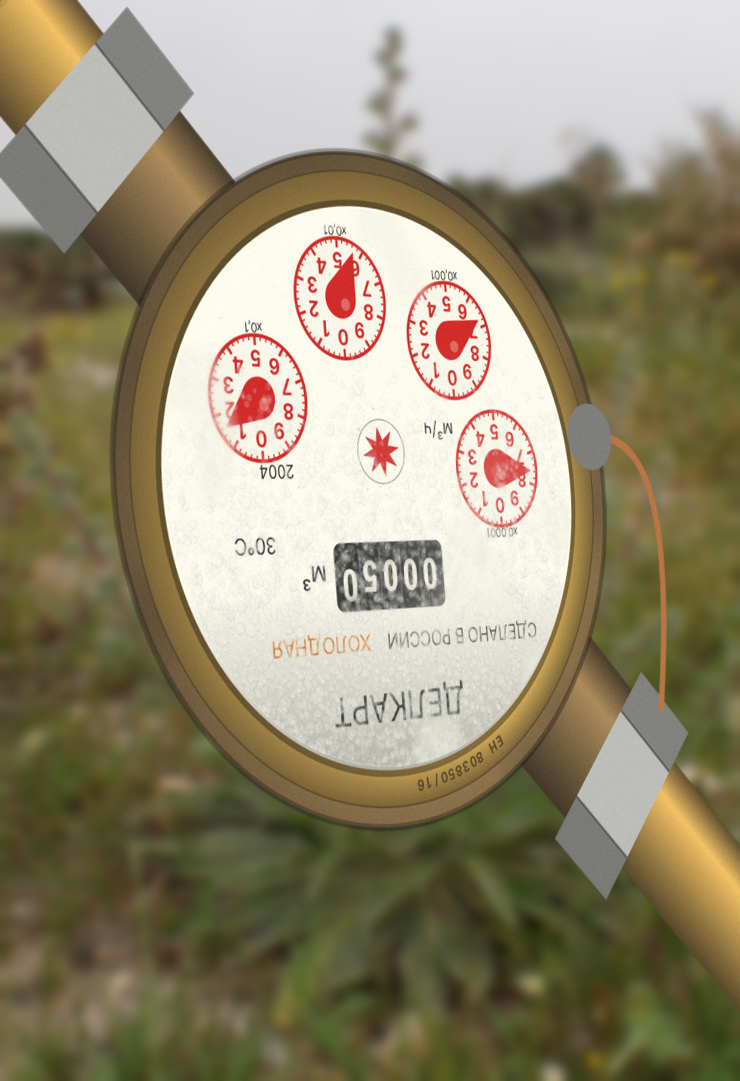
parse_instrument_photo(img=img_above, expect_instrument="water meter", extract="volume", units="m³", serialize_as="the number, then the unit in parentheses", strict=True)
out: 50.1567 (m³)
